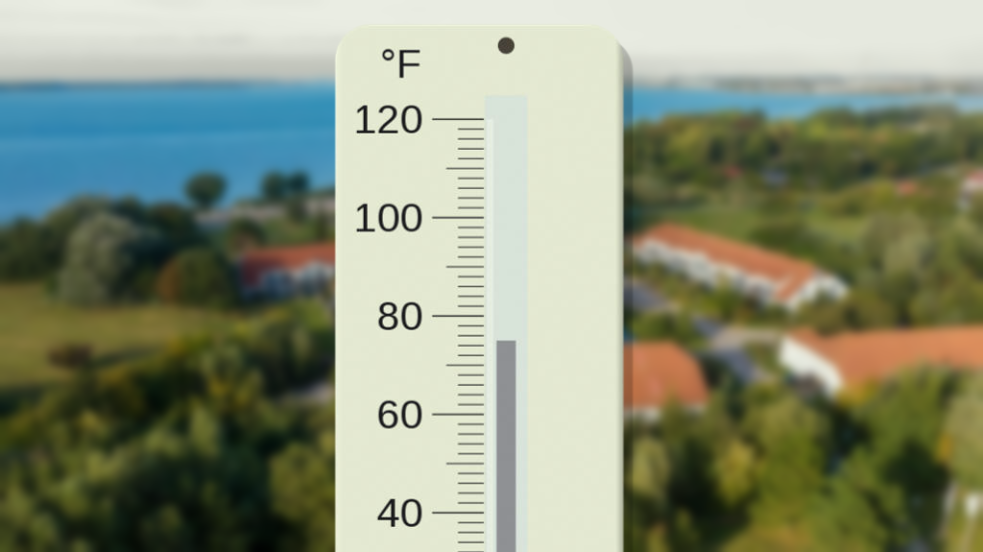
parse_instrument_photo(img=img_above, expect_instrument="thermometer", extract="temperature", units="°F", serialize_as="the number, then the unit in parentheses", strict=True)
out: 75 (°F)
